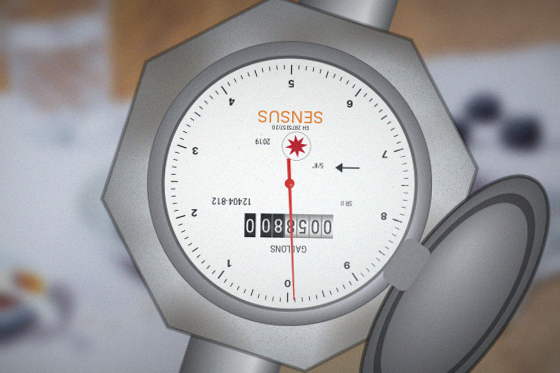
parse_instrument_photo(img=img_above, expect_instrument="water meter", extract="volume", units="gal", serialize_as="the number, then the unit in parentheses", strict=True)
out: 58799.9 (gal)
